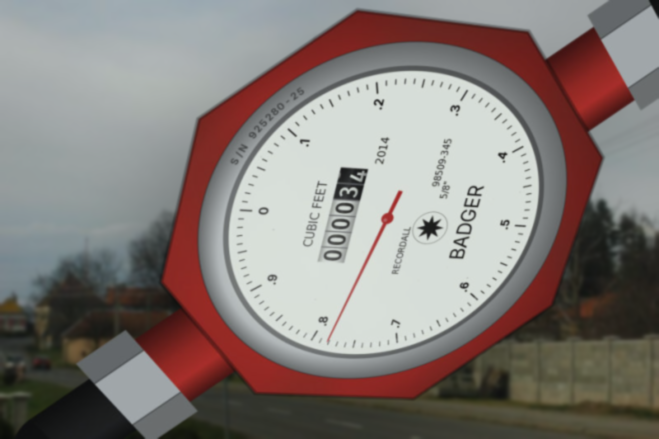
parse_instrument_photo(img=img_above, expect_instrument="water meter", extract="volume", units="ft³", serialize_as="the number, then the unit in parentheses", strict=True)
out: 33.78 (ft³)
